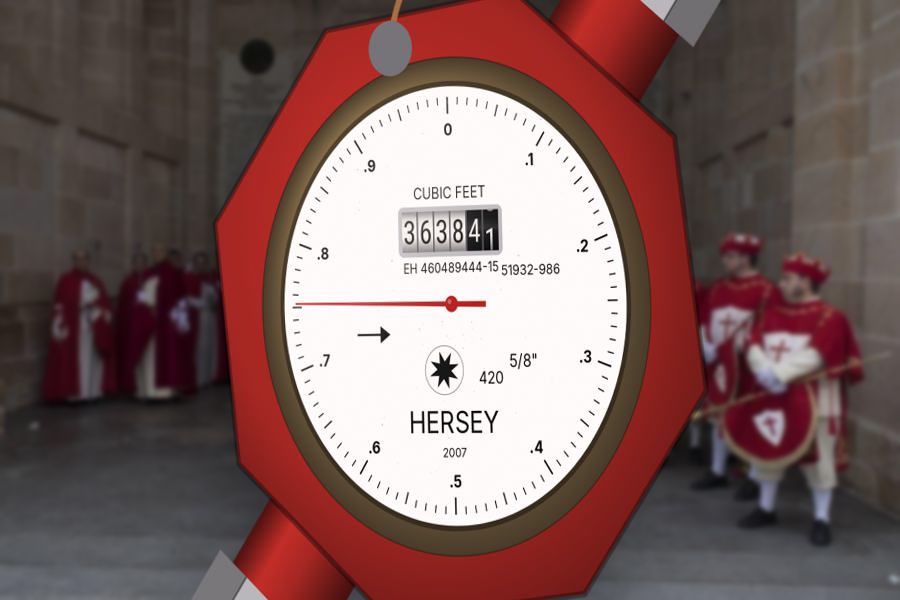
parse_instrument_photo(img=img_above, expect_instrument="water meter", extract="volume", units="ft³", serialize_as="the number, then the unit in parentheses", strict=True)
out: 363840.75 (ft³)
